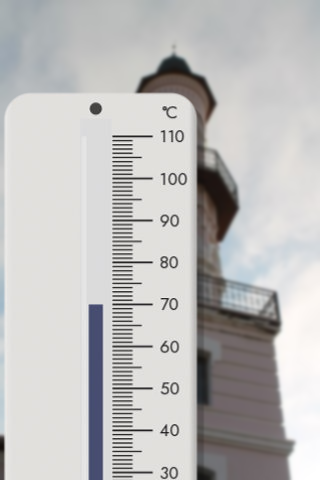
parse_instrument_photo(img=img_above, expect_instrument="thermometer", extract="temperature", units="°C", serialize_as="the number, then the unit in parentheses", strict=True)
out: 70 (°C)
